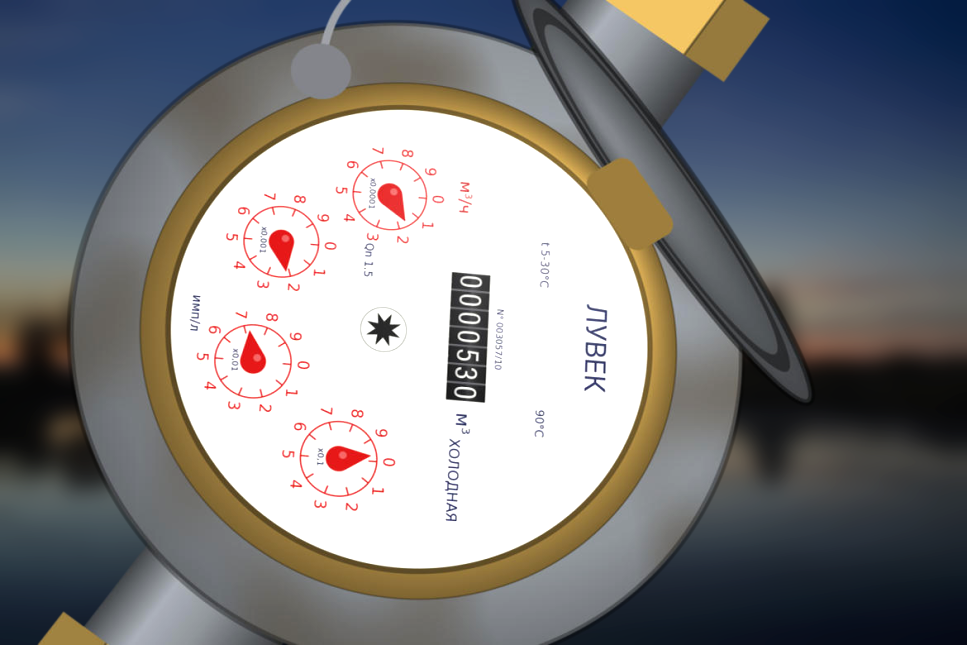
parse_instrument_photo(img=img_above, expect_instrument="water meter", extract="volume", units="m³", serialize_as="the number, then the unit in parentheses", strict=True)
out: 529.9721 (m³)
